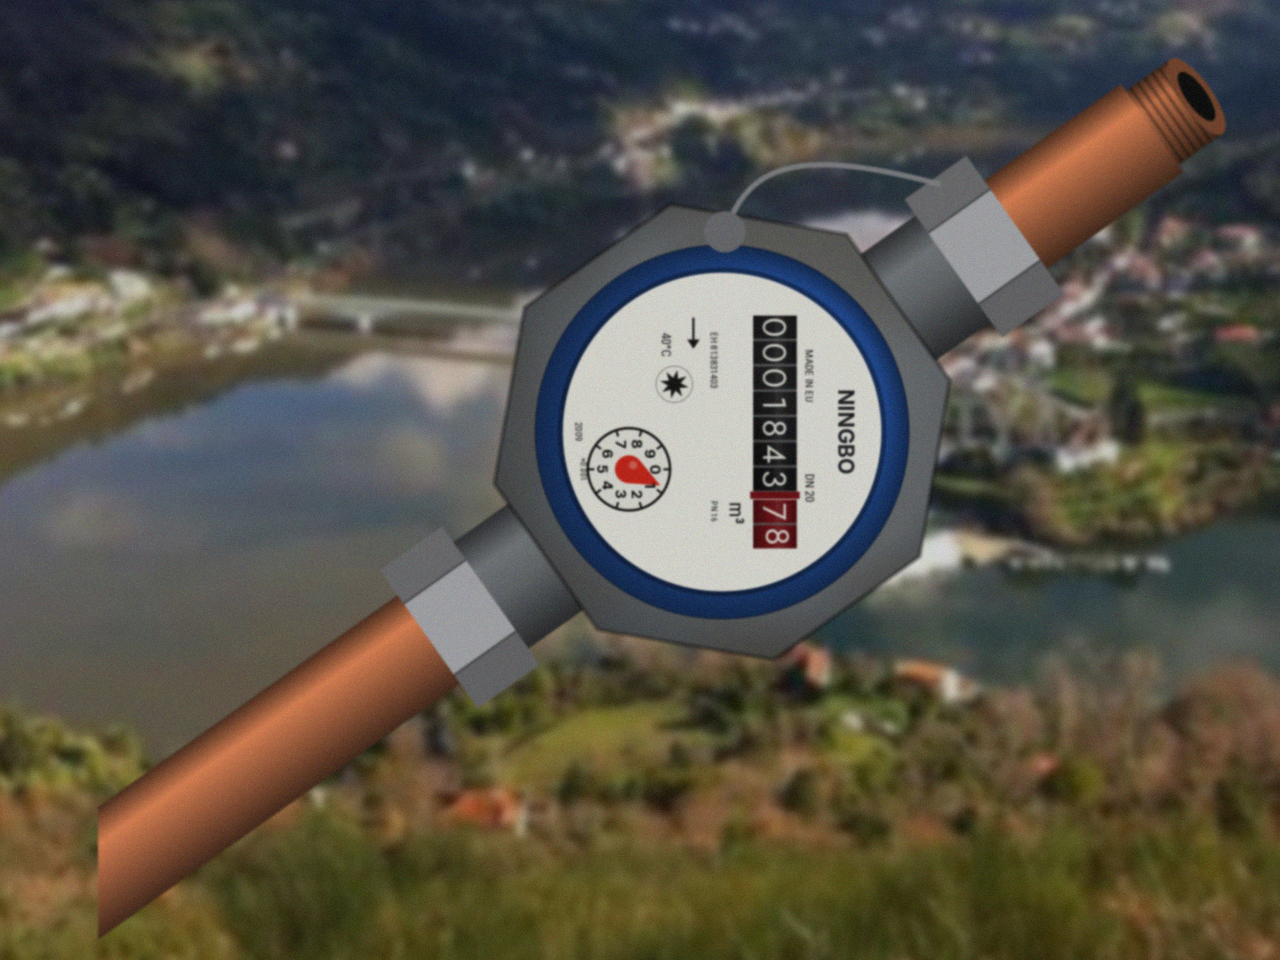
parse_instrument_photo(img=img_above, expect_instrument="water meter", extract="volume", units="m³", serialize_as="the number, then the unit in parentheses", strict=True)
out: 1843.780 (m³)
